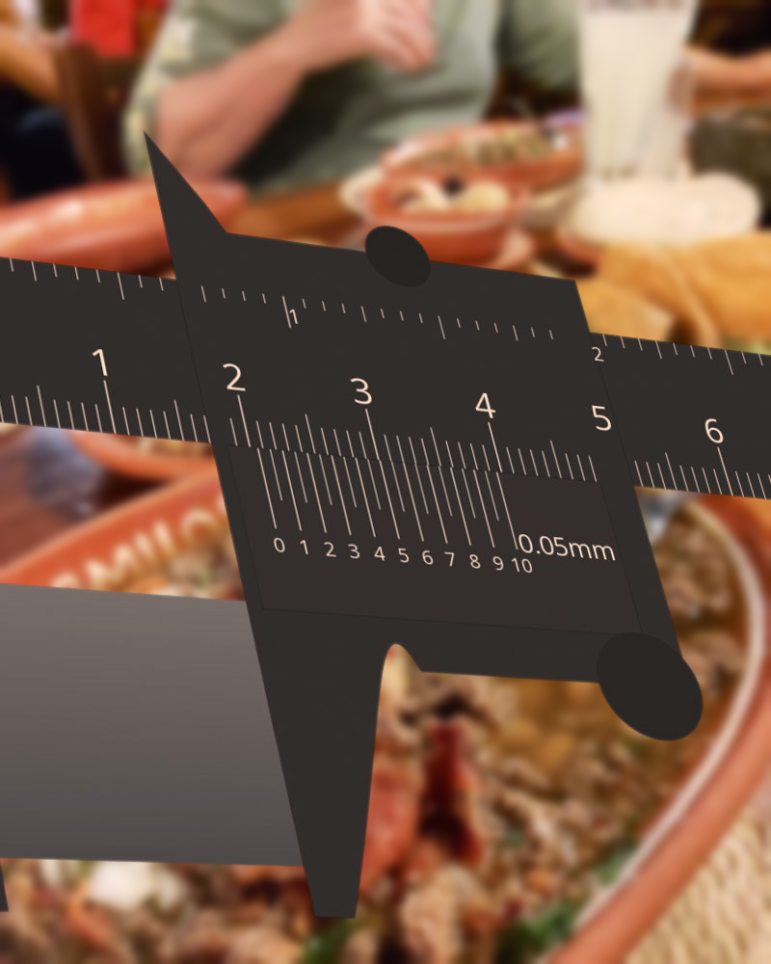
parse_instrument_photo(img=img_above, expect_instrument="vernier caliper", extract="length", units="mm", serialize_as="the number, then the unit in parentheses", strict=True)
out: 20.6 (mm)
